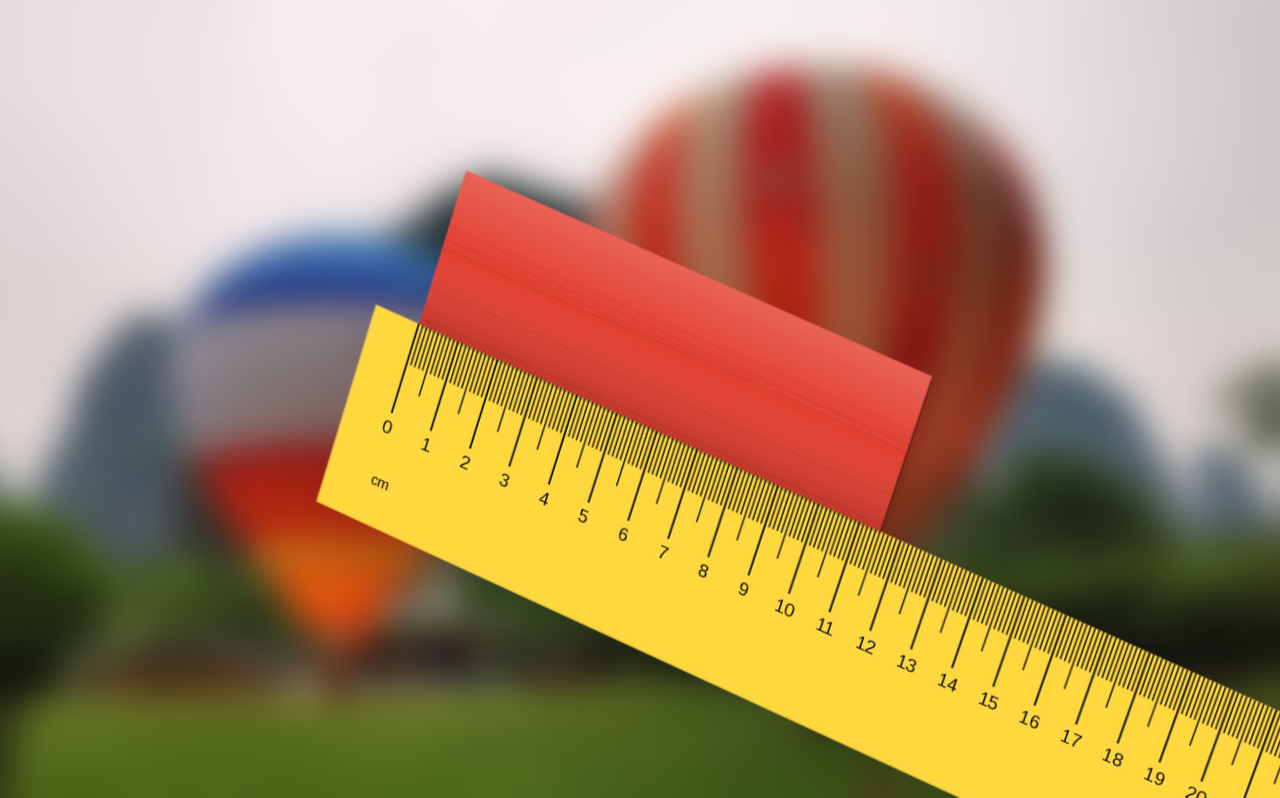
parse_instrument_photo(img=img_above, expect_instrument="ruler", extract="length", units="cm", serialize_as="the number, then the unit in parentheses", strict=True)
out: 11.5 (cm)
